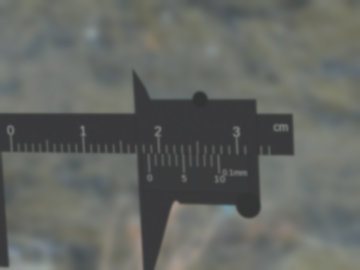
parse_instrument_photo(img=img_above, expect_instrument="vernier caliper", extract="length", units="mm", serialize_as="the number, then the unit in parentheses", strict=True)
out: 18.6 (mm)
